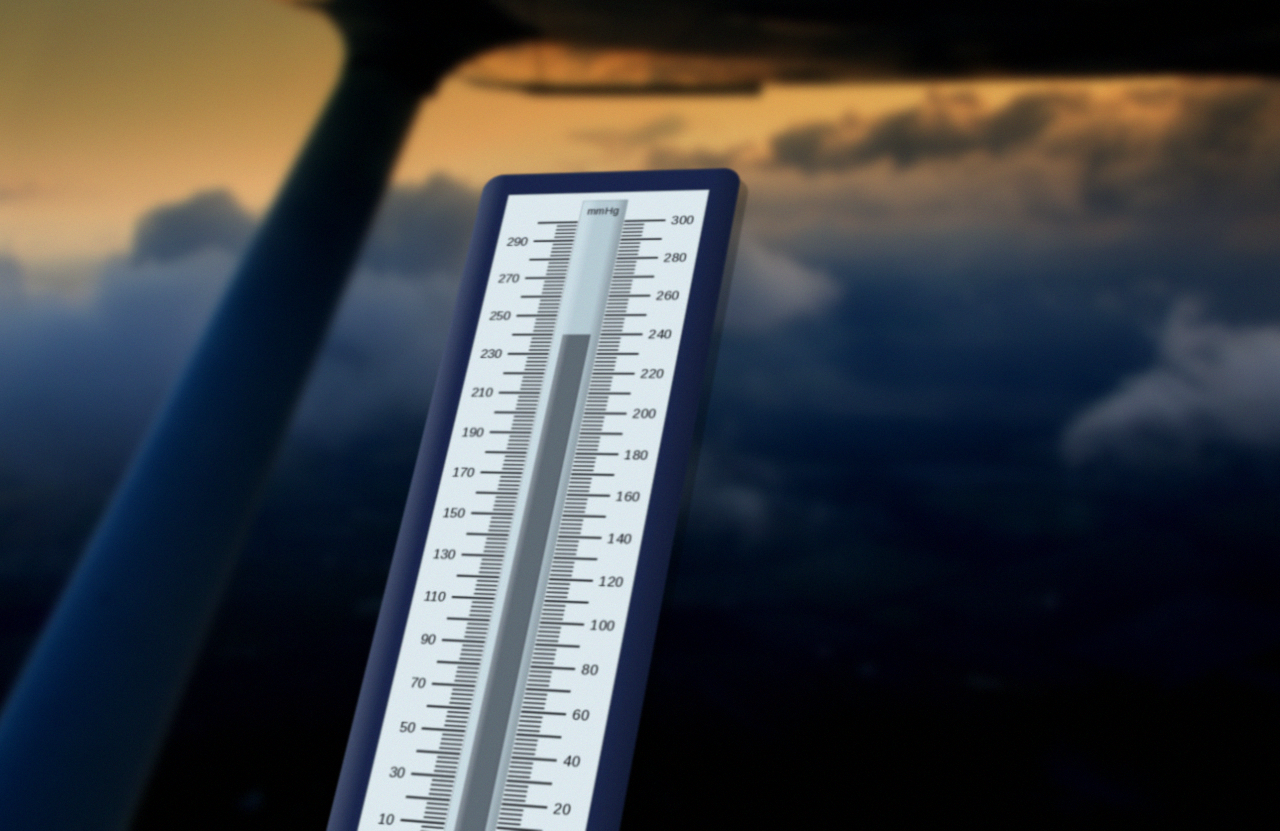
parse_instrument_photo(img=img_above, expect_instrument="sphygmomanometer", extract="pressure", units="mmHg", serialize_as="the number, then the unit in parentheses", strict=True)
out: 240 (mmHg)
